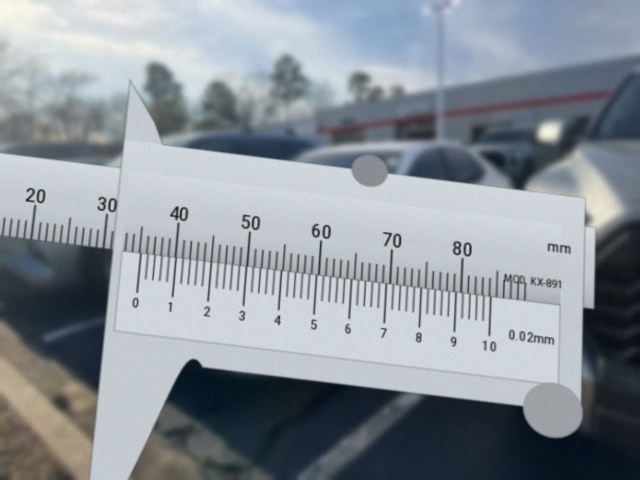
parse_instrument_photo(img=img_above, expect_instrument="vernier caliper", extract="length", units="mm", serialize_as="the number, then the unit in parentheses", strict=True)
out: 35.2 (mm)
